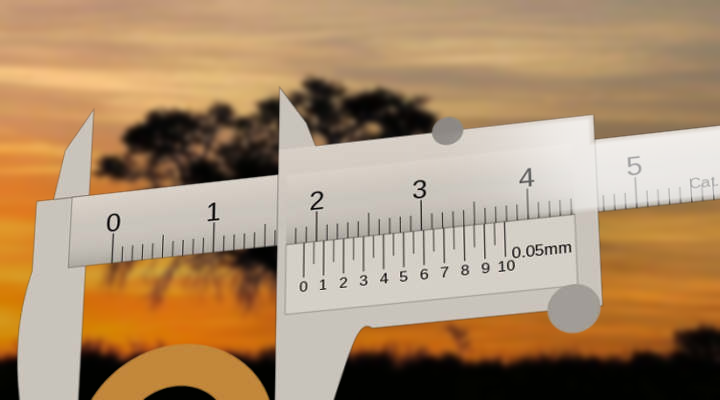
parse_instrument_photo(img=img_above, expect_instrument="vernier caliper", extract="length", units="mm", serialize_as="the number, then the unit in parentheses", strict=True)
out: 18.8 (mm)
